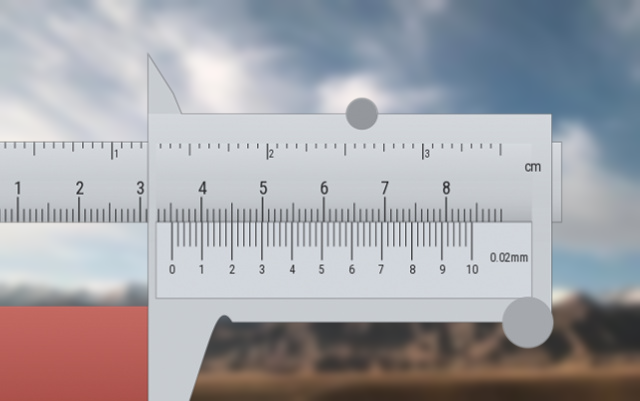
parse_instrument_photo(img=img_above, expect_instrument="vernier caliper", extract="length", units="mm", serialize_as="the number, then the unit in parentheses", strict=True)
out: 35.2 (mm)
